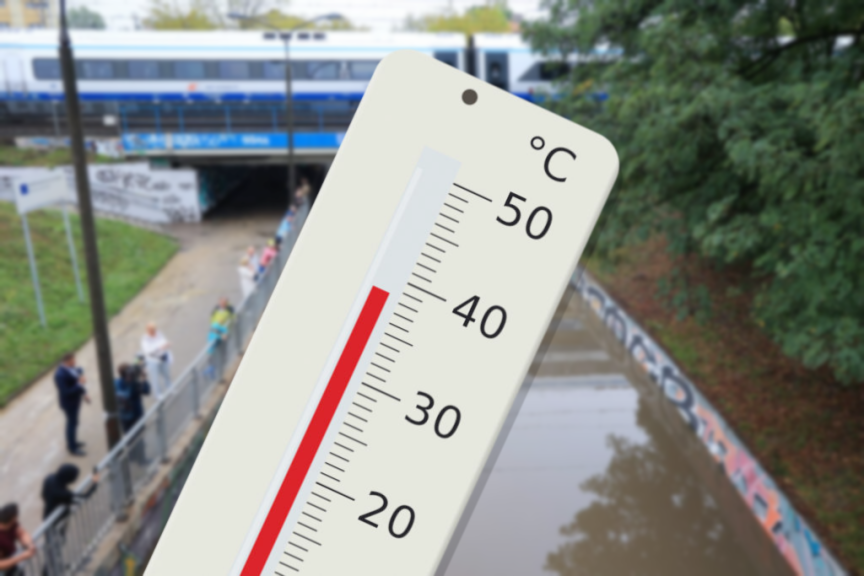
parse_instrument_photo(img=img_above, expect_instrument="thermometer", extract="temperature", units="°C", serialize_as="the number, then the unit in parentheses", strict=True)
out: 38.5 (°C)
